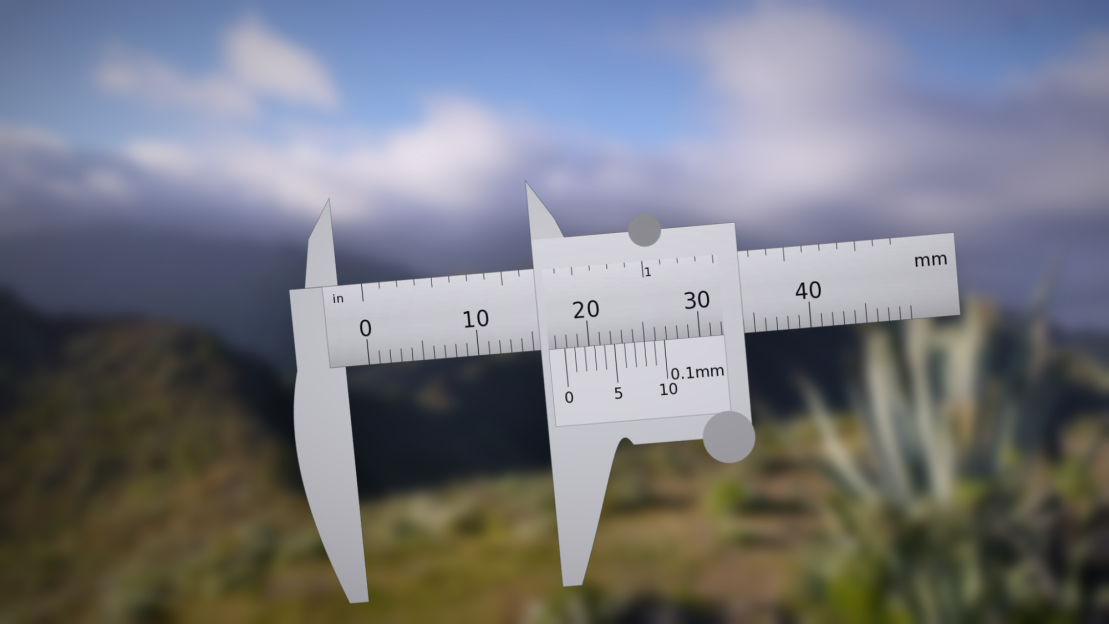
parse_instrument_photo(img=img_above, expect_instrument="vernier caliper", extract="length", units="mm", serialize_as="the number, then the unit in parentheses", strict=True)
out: 17.8 (mm)
